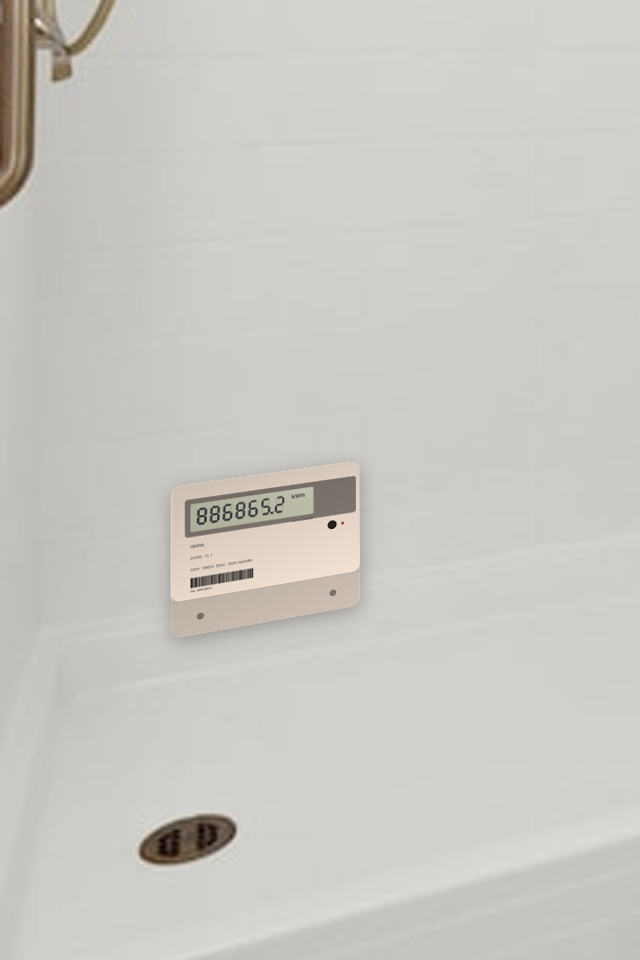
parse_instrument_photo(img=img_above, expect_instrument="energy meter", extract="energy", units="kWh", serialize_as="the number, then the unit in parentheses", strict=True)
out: 886865.2 (kWh)
